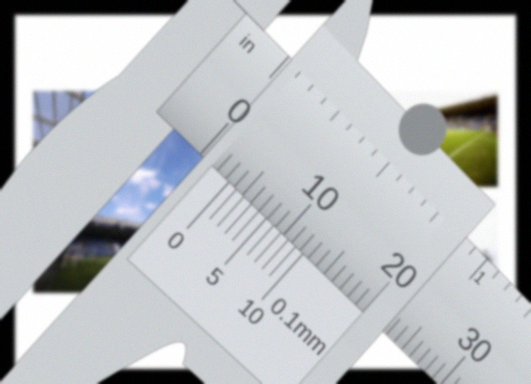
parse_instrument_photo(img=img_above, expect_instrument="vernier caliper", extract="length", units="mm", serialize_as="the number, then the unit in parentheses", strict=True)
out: 3.4 (mm)
